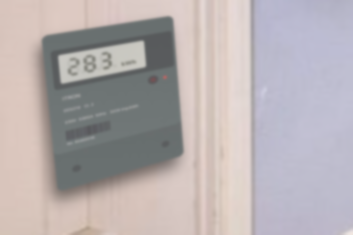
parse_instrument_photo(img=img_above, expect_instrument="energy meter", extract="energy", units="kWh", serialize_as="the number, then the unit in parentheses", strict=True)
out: 283 (kWh)
